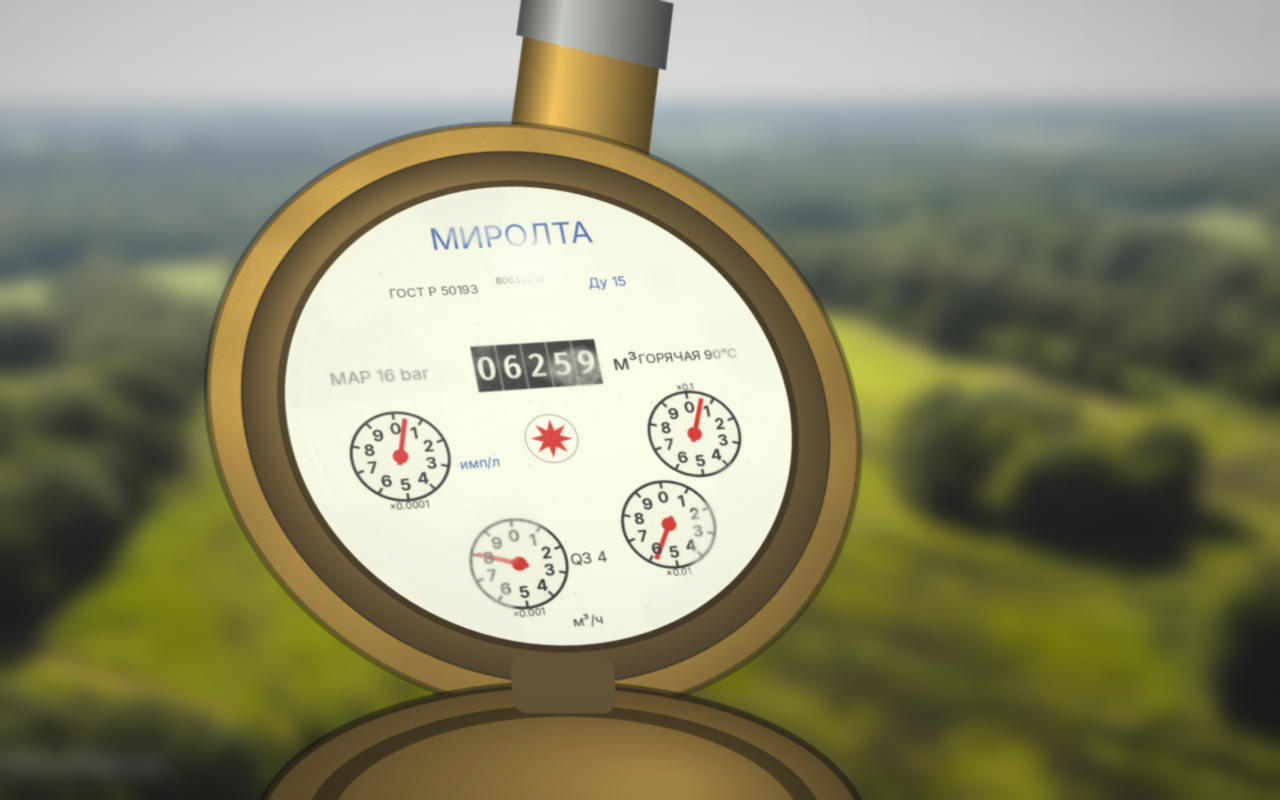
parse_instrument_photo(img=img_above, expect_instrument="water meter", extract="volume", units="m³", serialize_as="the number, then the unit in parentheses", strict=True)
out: 6259.0580 (m³)
